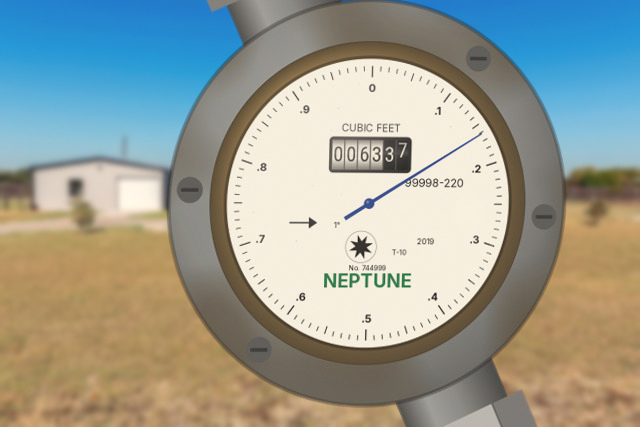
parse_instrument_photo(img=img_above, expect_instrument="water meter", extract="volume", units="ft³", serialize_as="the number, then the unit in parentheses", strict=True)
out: 6337.16 (ft³)
